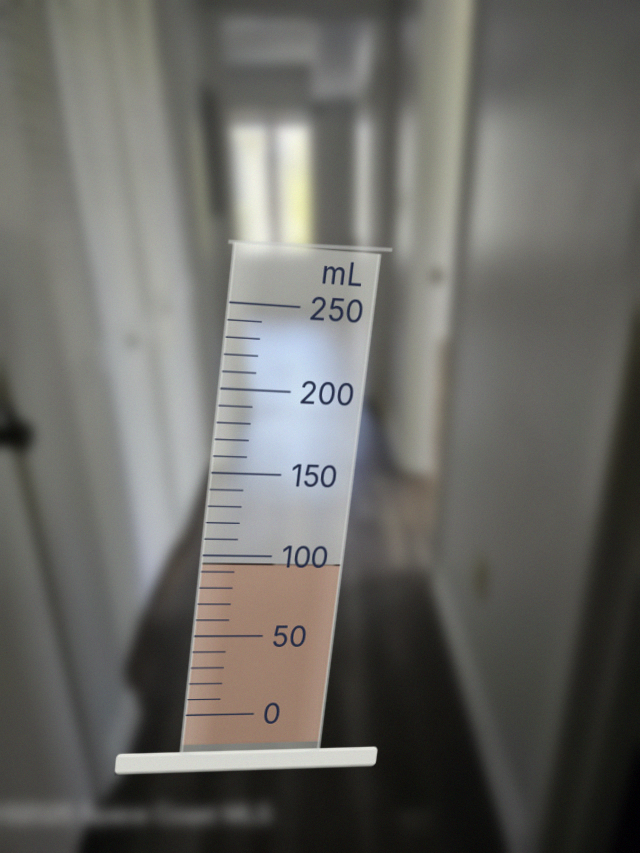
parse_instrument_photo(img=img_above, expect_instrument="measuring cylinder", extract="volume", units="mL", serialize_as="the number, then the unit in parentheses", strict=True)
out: 95 (mL)
